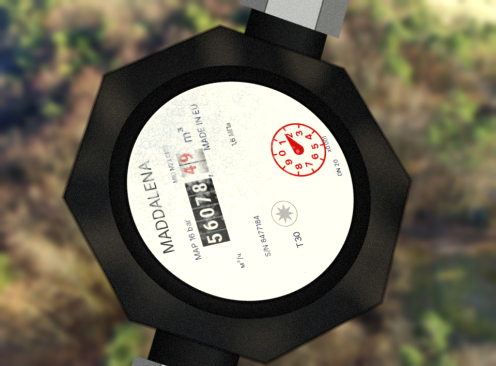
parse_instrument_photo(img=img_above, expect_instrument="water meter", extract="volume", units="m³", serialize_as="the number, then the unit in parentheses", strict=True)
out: 56078.491 (m³)
